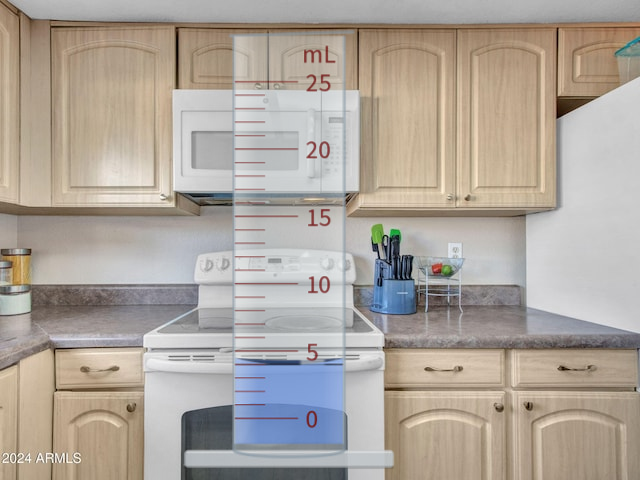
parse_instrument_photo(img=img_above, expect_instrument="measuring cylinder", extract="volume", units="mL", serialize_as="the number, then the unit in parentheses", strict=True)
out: 4 (mL)
